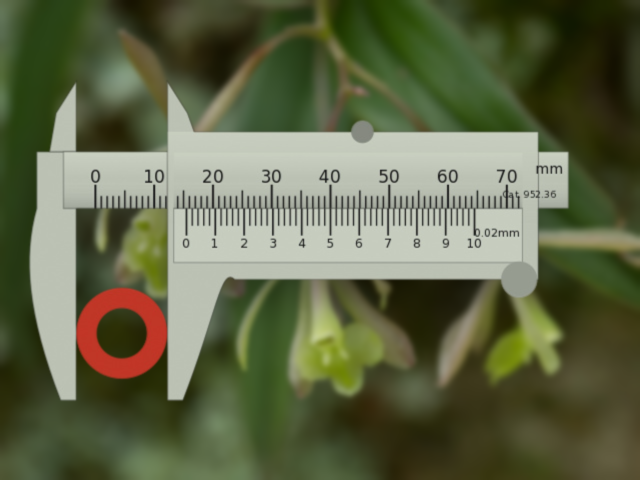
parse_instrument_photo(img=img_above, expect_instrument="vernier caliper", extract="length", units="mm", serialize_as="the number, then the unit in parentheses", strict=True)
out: 15.5 (mm)
